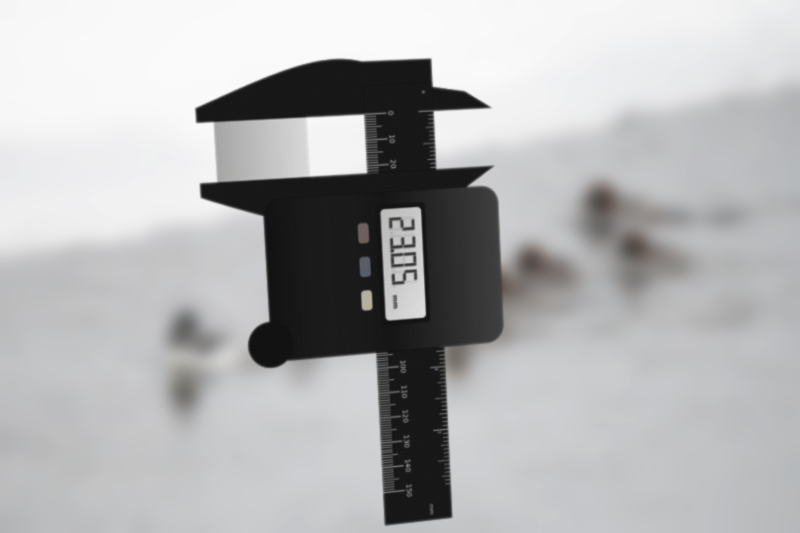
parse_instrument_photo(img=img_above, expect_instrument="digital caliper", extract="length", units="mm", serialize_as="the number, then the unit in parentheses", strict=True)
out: 23.05 (mm)
